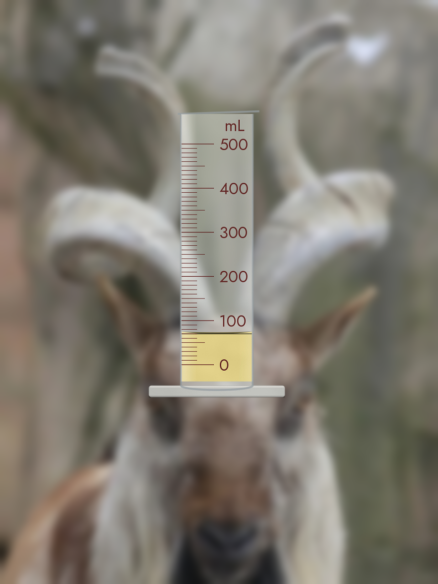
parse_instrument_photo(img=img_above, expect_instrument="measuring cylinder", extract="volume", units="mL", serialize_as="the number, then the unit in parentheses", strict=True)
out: 70 (mL)
